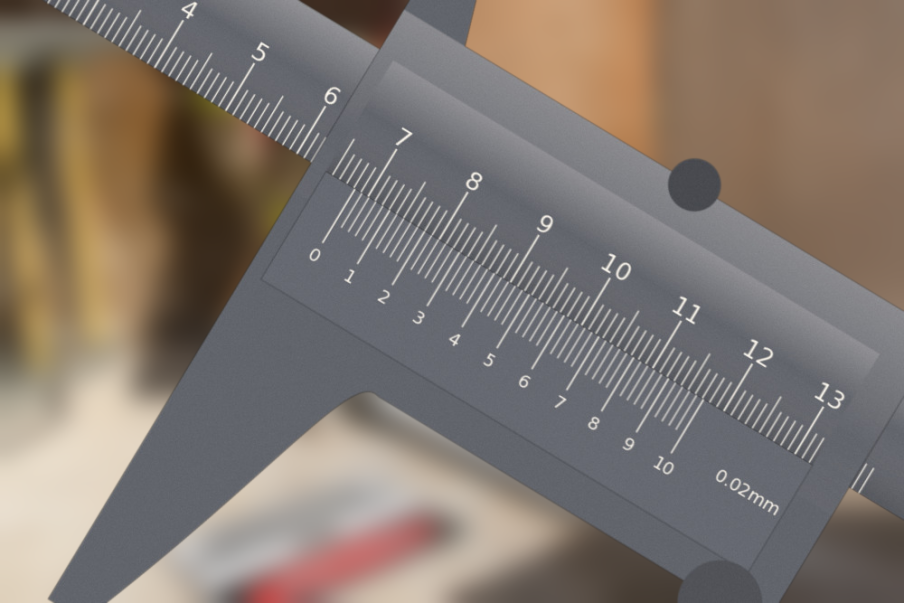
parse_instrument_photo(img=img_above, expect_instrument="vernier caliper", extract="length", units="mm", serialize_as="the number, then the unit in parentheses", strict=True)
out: 68.2 (mm)
